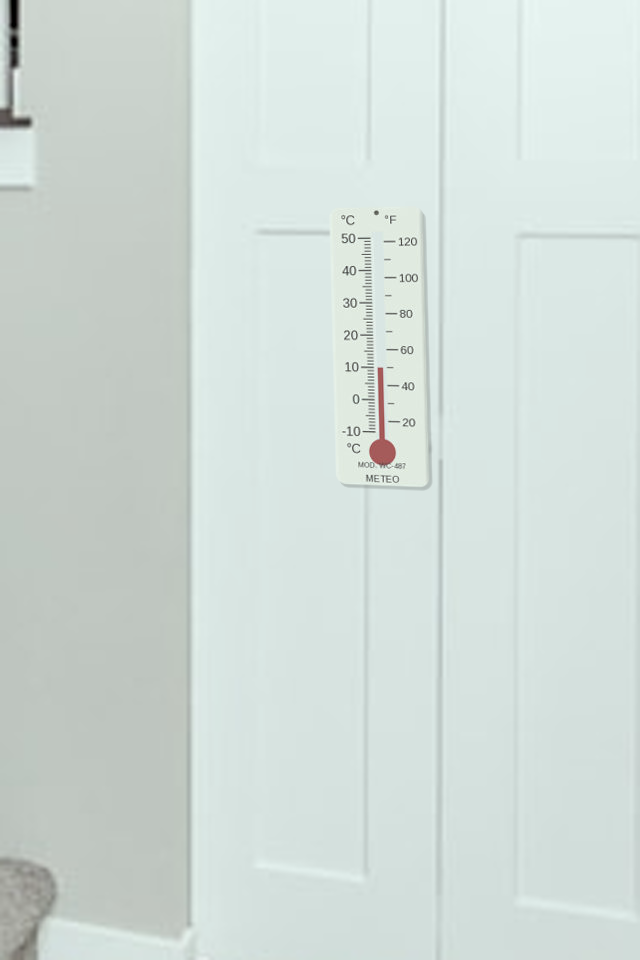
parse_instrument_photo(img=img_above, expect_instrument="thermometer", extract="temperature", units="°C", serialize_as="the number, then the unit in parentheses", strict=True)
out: 10 (°C)
